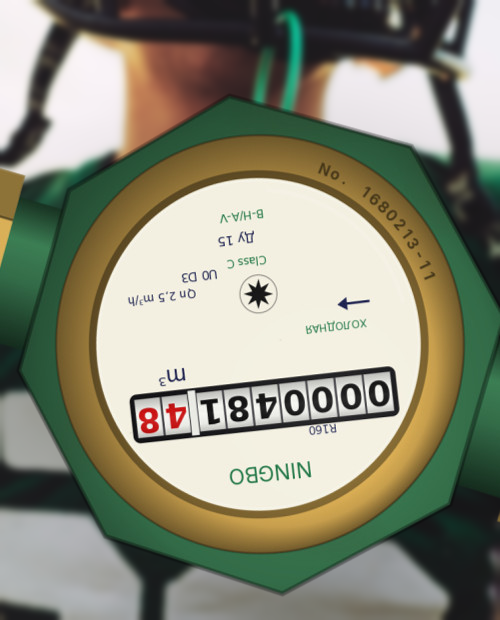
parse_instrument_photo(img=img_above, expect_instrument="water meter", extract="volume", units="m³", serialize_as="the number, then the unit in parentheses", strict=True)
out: 481.48 (m³)
